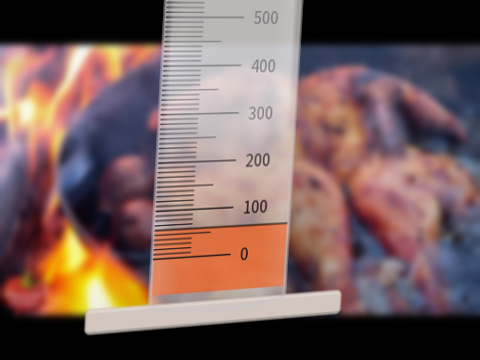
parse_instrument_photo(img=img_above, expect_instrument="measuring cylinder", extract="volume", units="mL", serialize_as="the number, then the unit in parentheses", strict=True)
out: 60 (mL)
